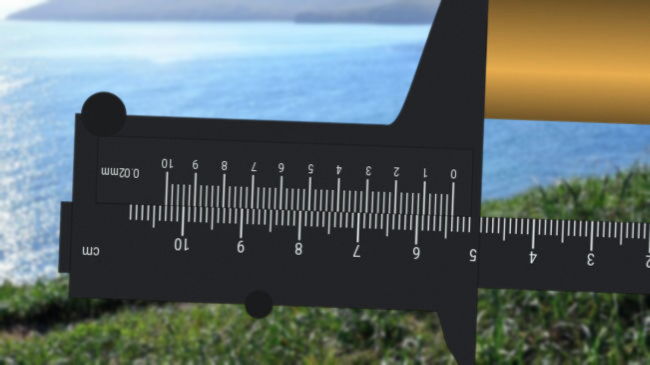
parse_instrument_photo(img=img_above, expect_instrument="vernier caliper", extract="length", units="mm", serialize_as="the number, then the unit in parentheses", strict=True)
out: 54.0 (mm)
